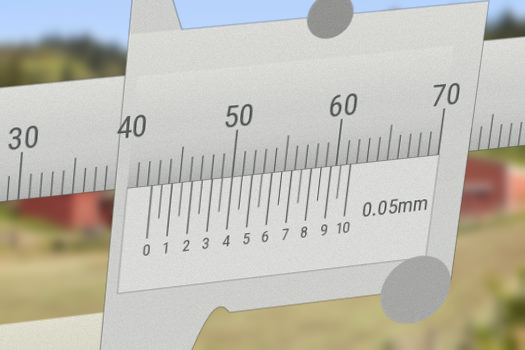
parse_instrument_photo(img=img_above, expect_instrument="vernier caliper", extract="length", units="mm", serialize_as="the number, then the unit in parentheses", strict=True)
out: 42.4 (mm)
